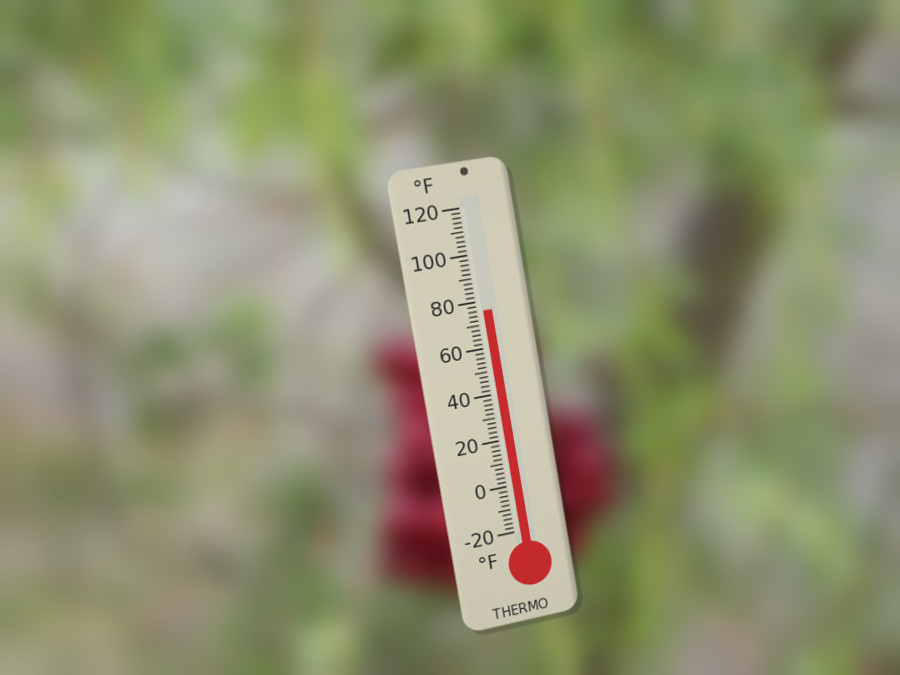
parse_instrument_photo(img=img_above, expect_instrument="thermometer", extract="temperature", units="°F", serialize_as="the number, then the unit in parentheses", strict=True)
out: 76 (°F)
